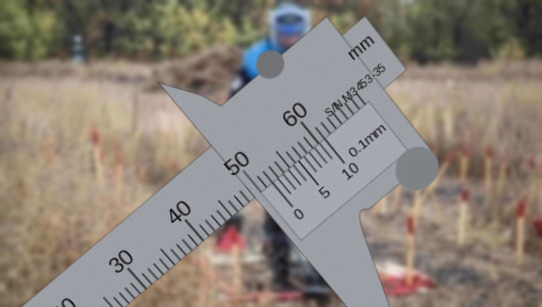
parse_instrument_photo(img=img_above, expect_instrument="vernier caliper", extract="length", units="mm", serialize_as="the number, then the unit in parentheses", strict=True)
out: 52.0 (mm)
